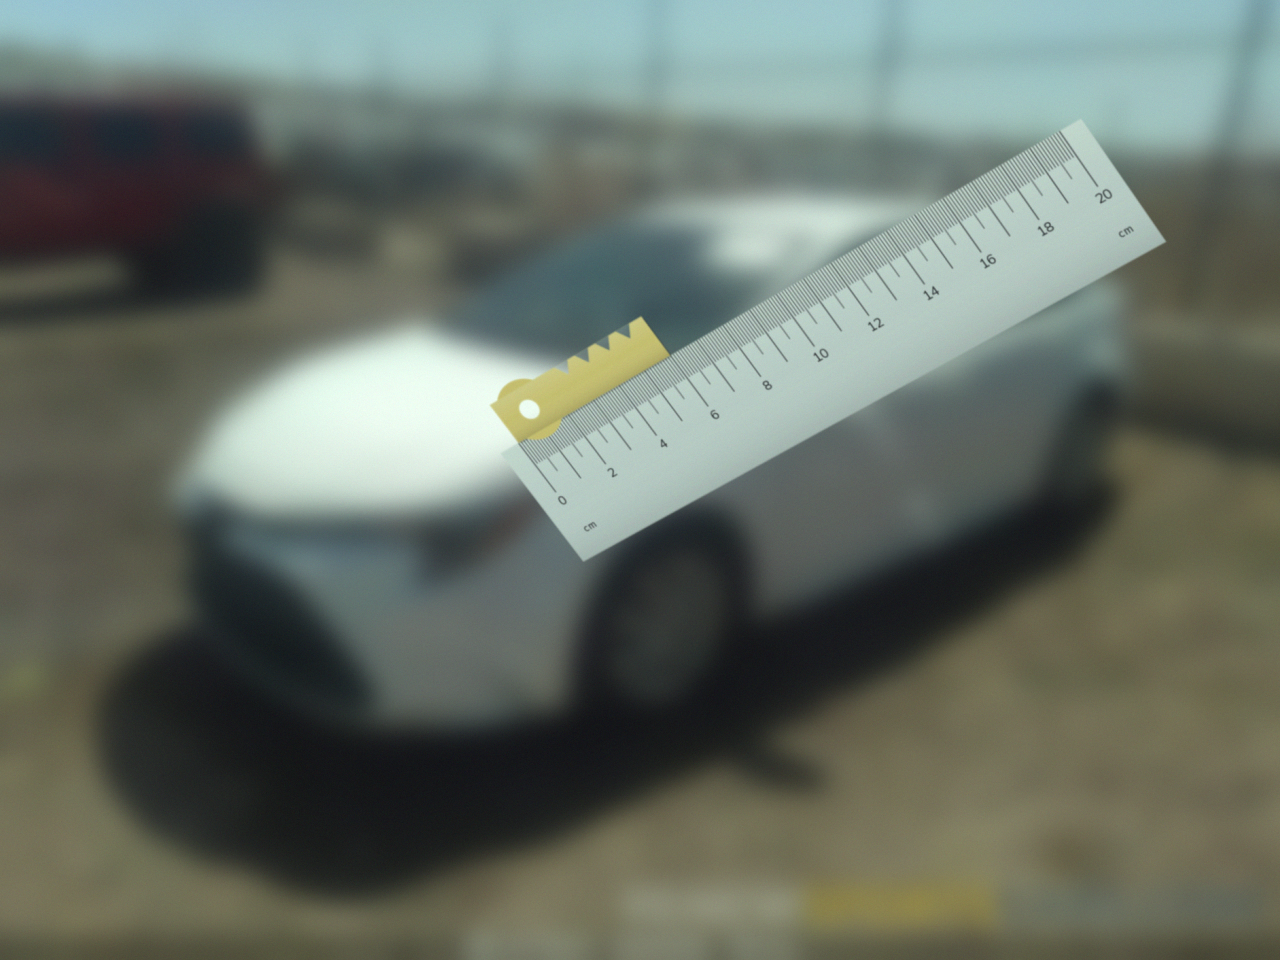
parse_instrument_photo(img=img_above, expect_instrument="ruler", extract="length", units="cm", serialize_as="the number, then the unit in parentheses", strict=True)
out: 6 (cm)
